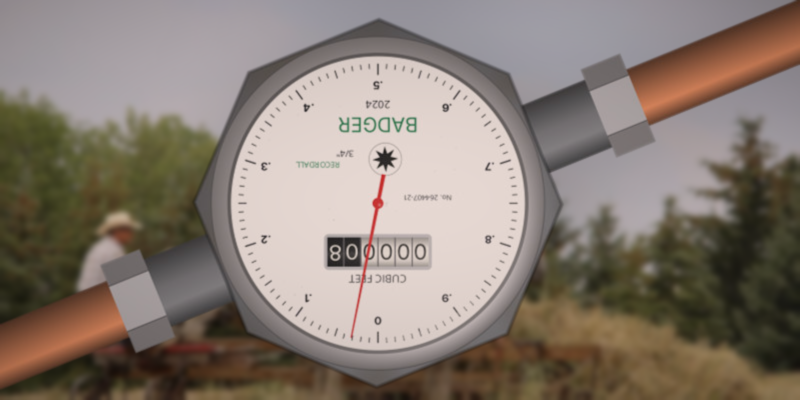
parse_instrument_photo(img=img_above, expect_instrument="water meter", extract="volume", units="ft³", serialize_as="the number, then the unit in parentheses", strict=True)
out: 8.03 (ft³)
